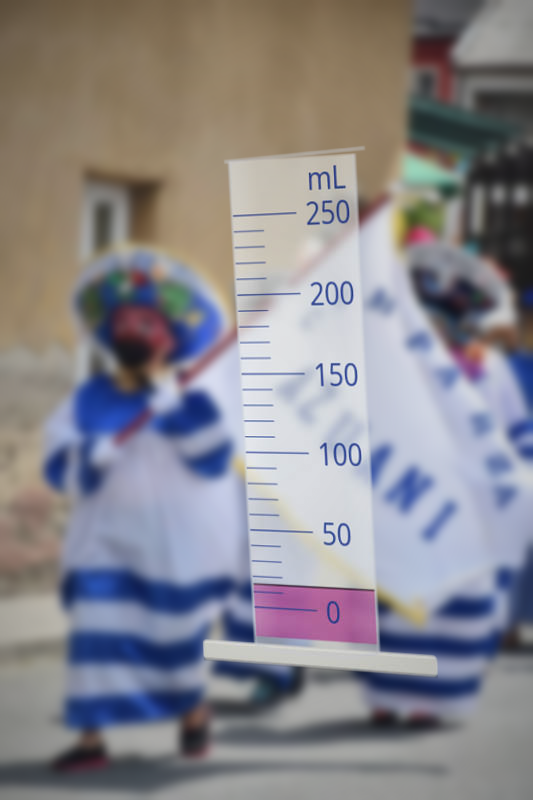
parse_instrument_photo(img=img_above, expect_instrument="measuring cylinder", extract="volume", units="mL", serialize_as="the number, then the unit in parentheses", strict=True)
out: 15 (mL)
